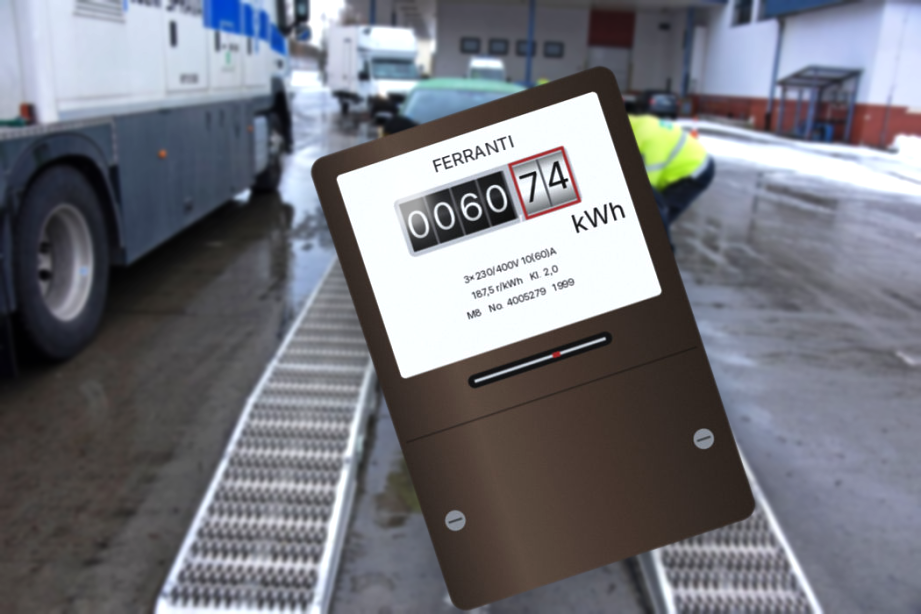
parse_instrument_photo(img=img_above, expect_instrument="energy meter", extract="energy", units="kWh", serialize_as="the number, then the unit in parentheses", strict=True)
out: 60.74 (kWh)
